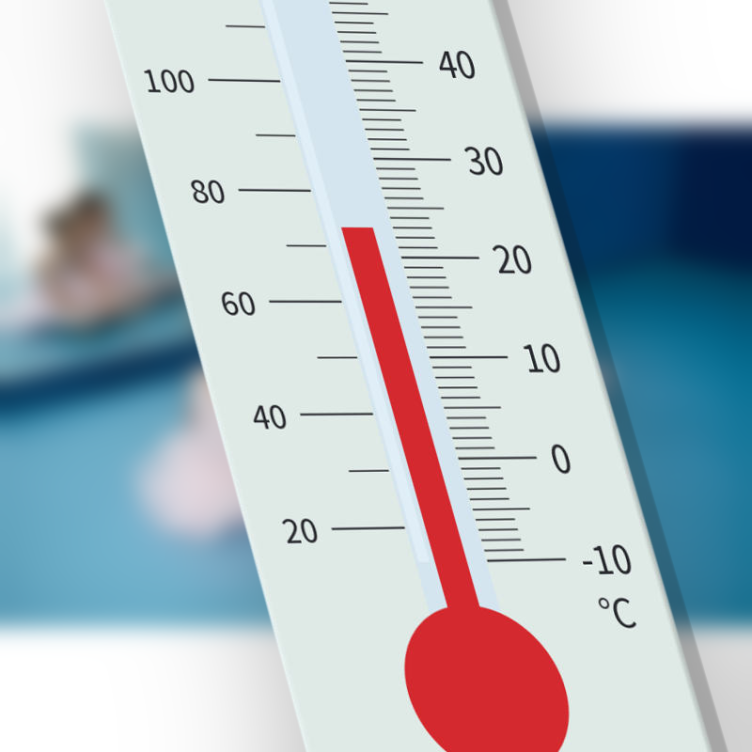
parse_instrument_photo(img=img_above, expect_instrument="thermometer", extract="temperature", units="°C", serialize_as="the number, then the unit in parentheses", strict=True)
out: 23 (°C)
